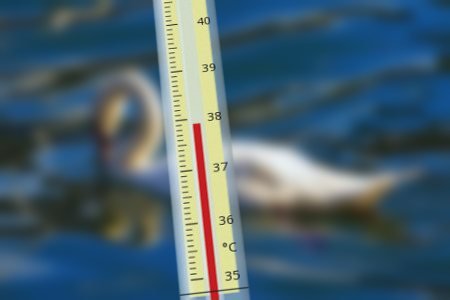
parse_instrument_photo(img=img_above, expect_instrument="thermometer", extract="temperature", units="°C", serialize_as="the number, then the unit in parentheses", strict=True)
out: 37.9 (°C)
